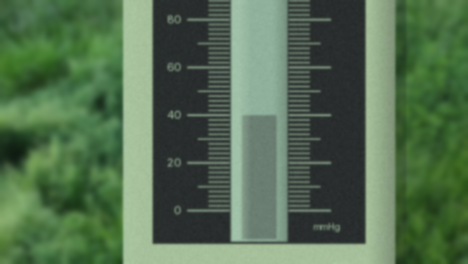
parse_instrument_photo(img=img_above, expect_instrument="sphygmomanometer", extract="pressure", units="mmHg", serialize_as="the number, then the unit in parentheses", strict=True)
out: 40 (mmHg)
